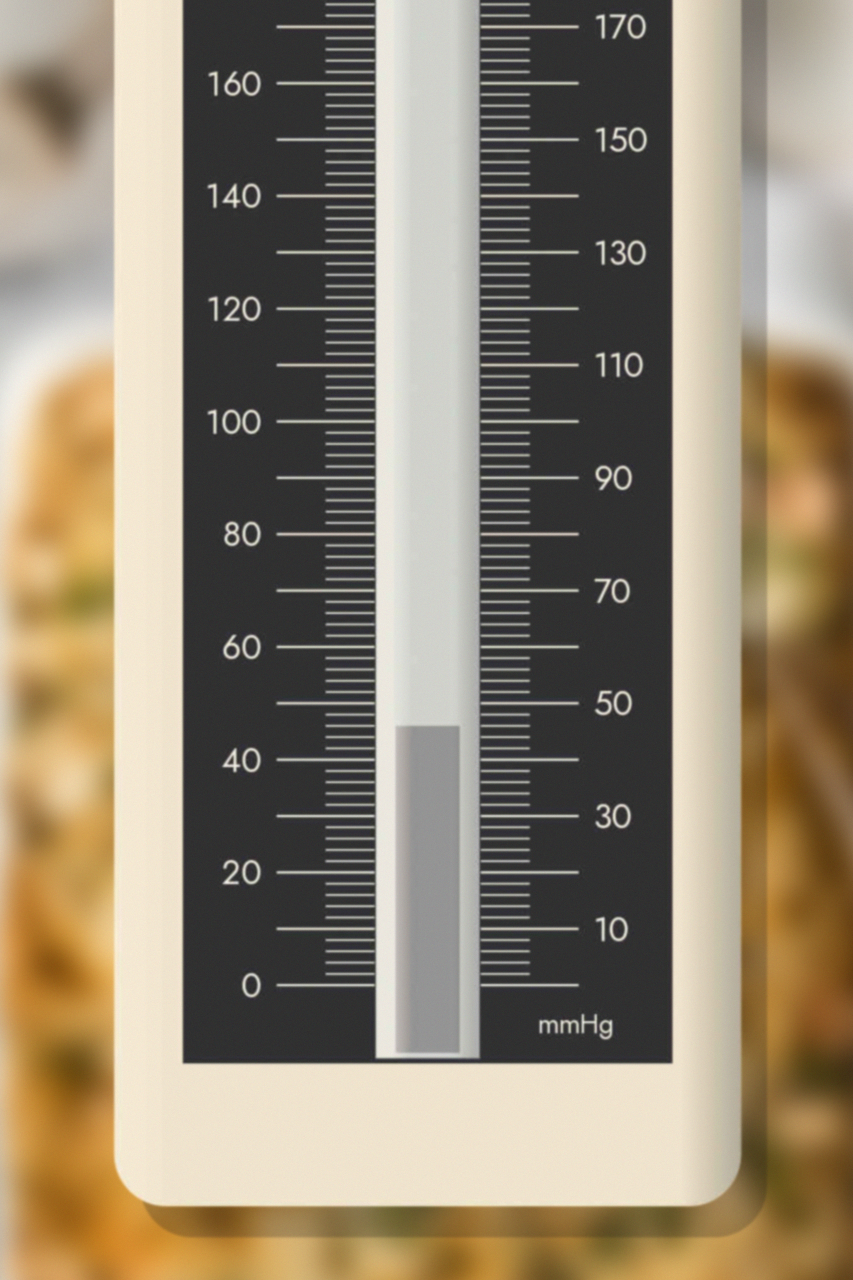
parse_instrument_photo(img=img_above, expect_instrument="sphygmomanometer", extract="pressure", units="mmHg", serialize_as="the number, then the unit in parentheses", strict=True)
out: 46 (mmHg)
